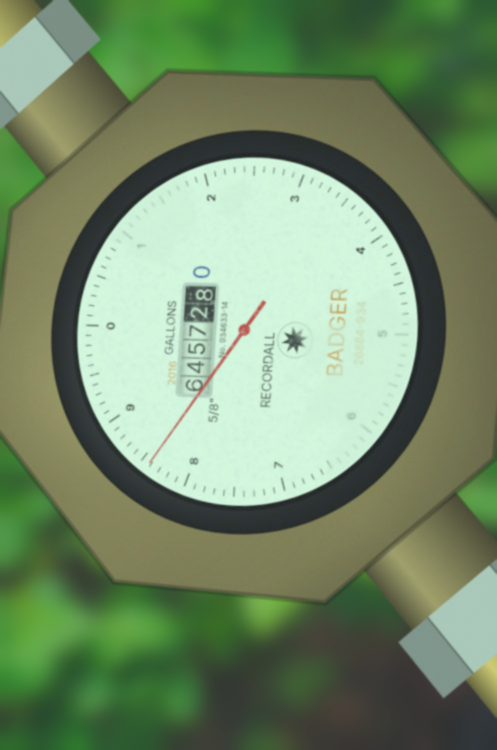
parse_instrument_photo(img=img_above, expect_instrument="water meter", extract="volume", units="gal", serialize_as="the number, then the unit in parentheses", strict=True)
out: 6457278.4 (gal)
